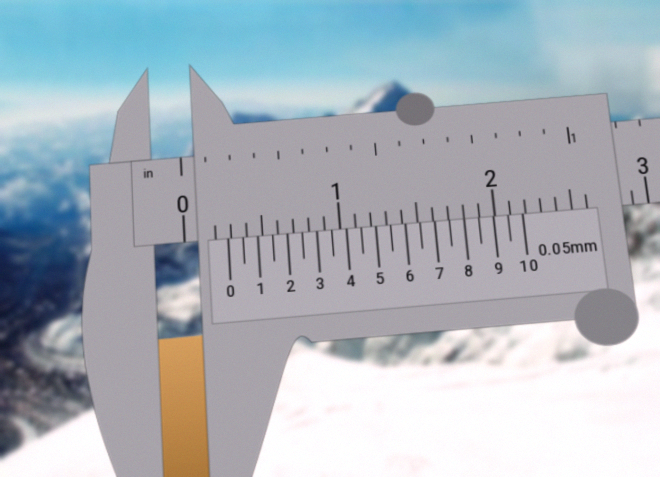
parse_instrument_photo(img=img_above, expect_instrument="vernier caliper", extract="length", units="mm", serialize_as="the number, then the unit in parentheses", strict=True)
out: 2.8 (mm)
